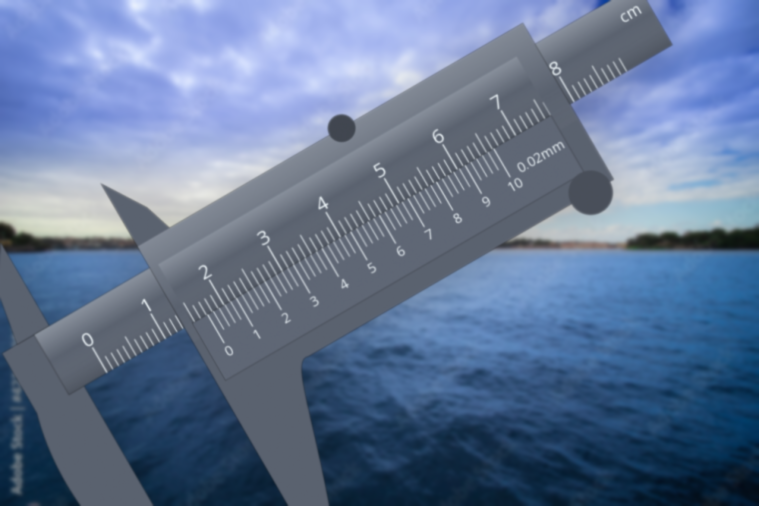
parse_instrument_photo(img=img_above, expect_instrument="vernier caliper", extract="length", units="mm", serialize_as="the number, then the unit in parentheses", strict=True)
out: 17.2 (mm)
